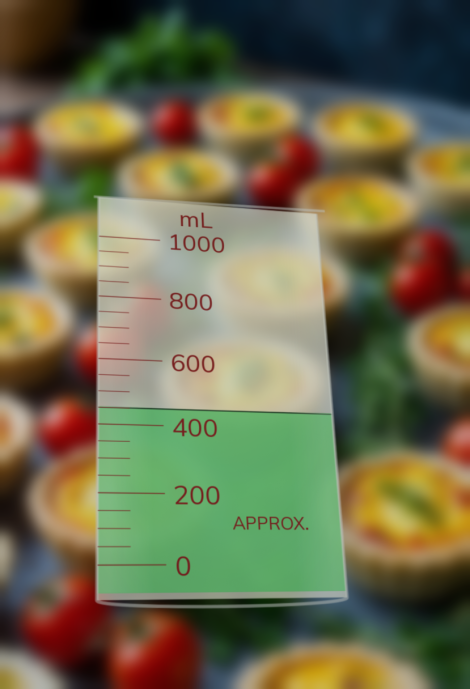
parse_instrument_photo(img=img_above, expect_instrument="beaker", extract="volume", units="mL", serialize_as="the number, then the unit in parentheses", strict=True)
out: 450 (mL)
